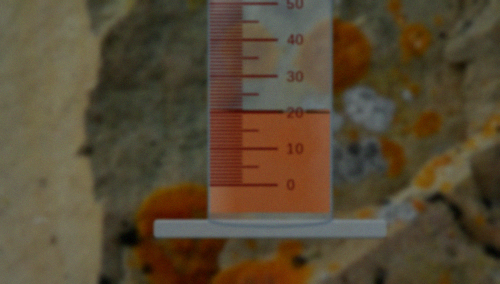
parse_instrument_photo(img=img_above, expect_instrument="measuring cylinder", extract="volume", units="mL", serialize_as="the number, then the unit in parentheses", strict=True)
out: 20 (mL)
